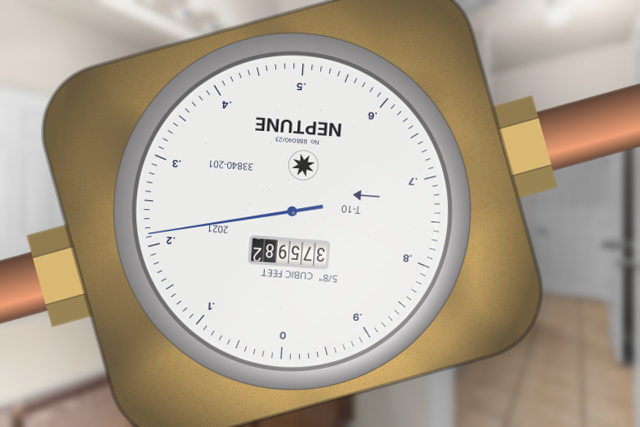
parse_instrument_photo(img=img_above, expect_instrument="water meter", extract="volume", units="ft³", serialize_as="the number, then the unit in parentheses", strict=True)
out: 375982.21 (ft³)
